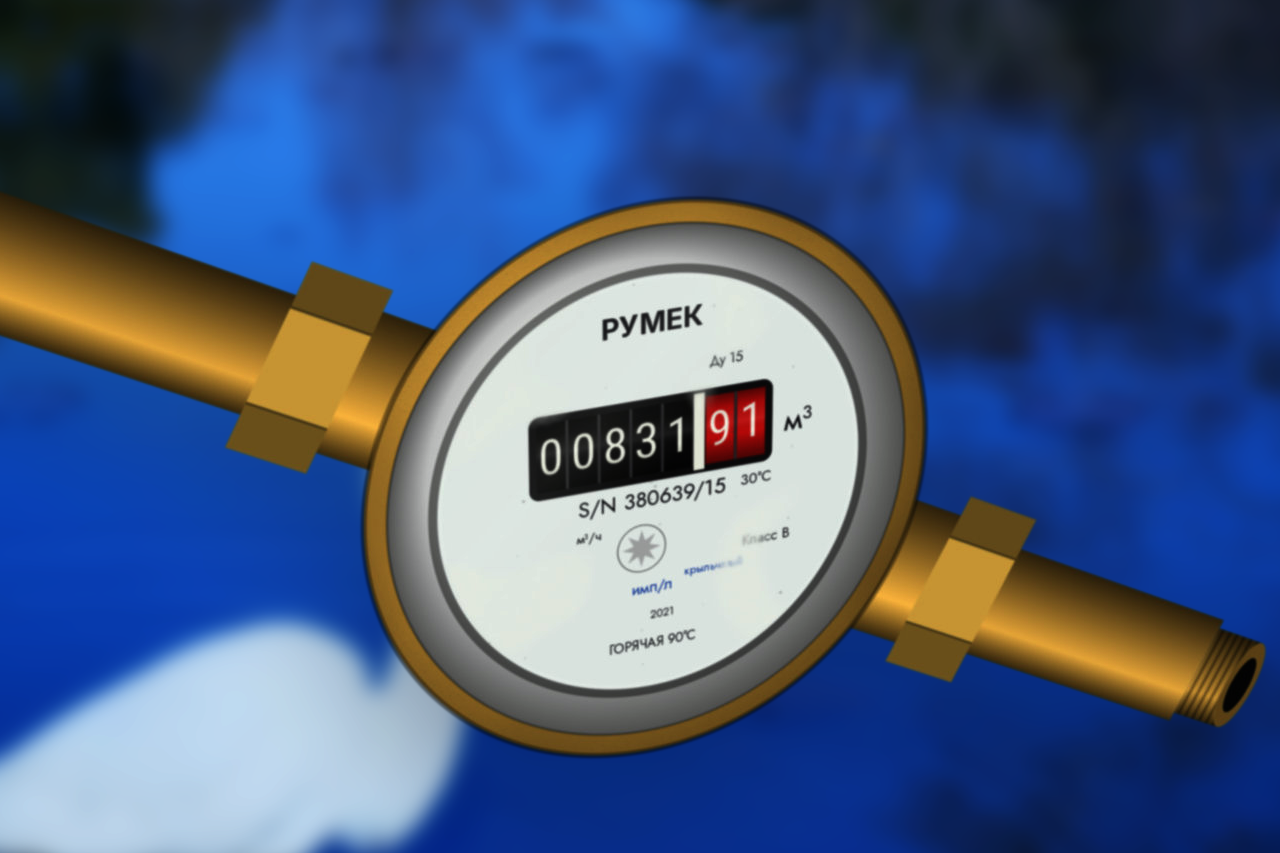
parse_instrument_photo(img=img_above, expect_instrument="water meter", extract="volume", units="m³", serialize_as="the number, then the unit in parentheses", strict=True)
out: 831.91 (m³)
